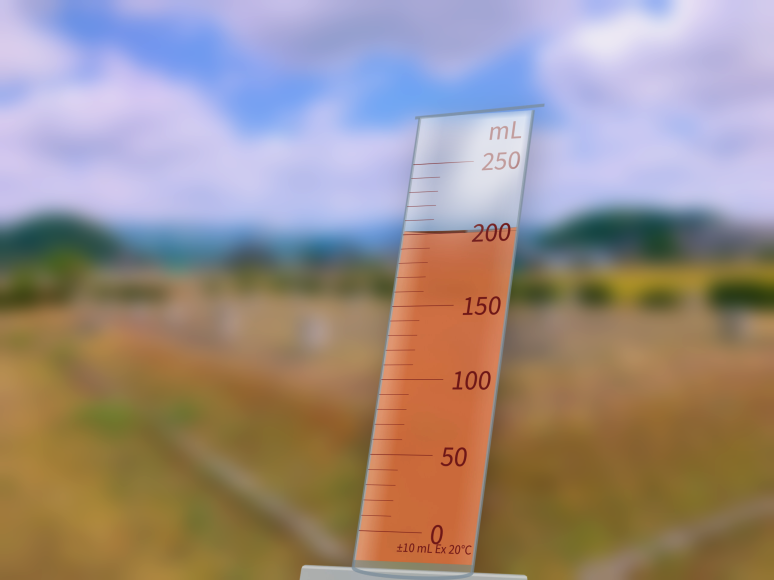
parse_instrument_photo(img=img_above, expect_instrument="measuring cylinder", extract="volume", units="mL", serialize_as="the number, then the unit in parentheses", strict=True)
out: 200 (mL)
